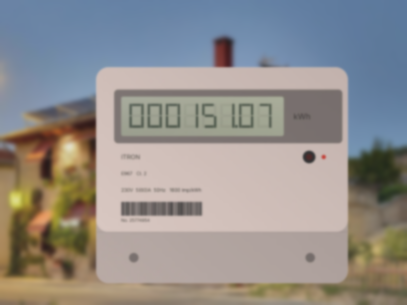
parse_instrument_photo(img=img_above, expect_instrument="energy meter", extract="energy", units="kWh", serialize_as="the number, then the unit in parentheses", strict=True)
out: 151.07 (kWh)
